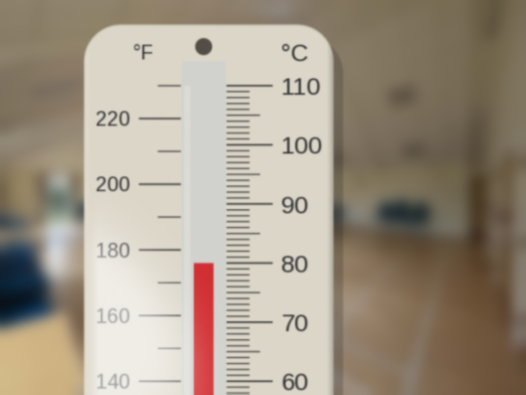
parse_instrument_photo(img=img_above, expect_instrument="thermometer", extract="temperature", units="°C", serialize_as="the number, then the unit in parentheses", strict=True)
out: 80 (°C)
